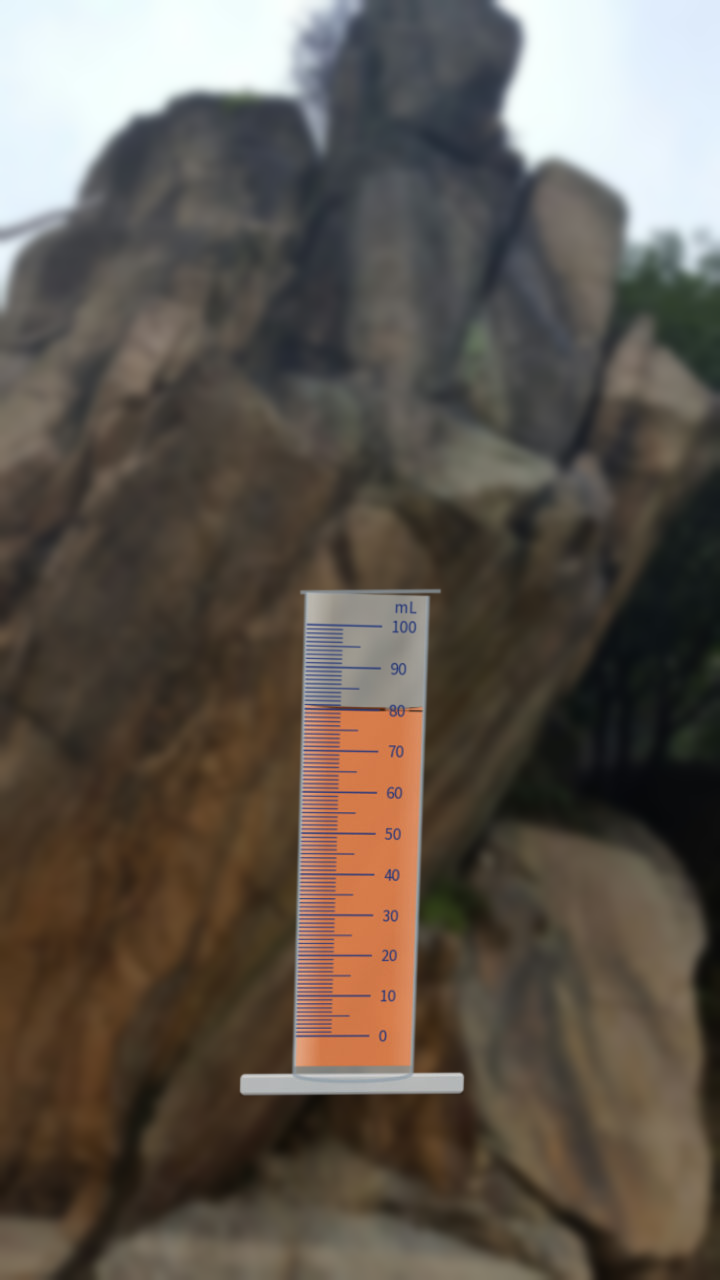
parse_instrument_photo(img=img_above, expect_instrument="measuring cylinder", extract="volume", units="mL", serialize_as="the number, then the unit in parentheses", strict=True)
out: 80 (mL)
